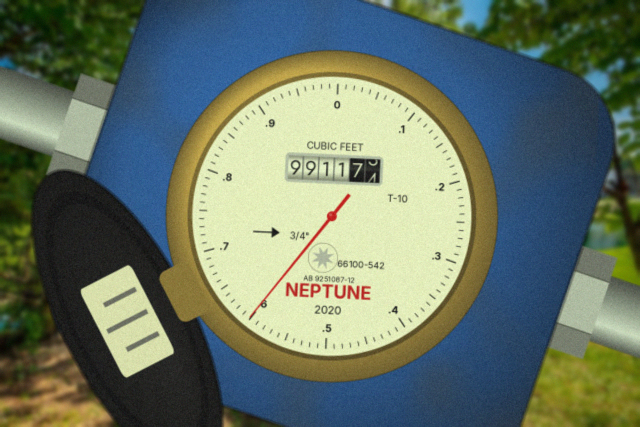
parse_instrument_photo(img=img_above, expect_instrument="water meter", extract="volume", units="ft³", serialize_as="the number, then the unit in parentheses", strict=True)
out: 991173.60 (ft³)
